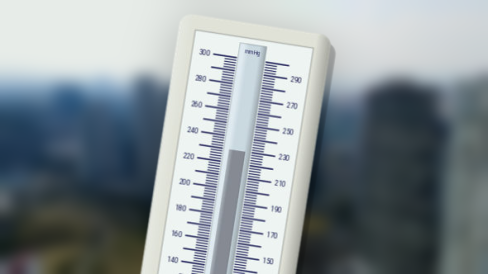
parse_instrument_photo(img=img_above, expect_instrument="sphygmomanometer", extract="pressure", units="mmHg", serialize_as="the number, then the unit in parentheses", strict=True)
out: 230 (mmHg)
